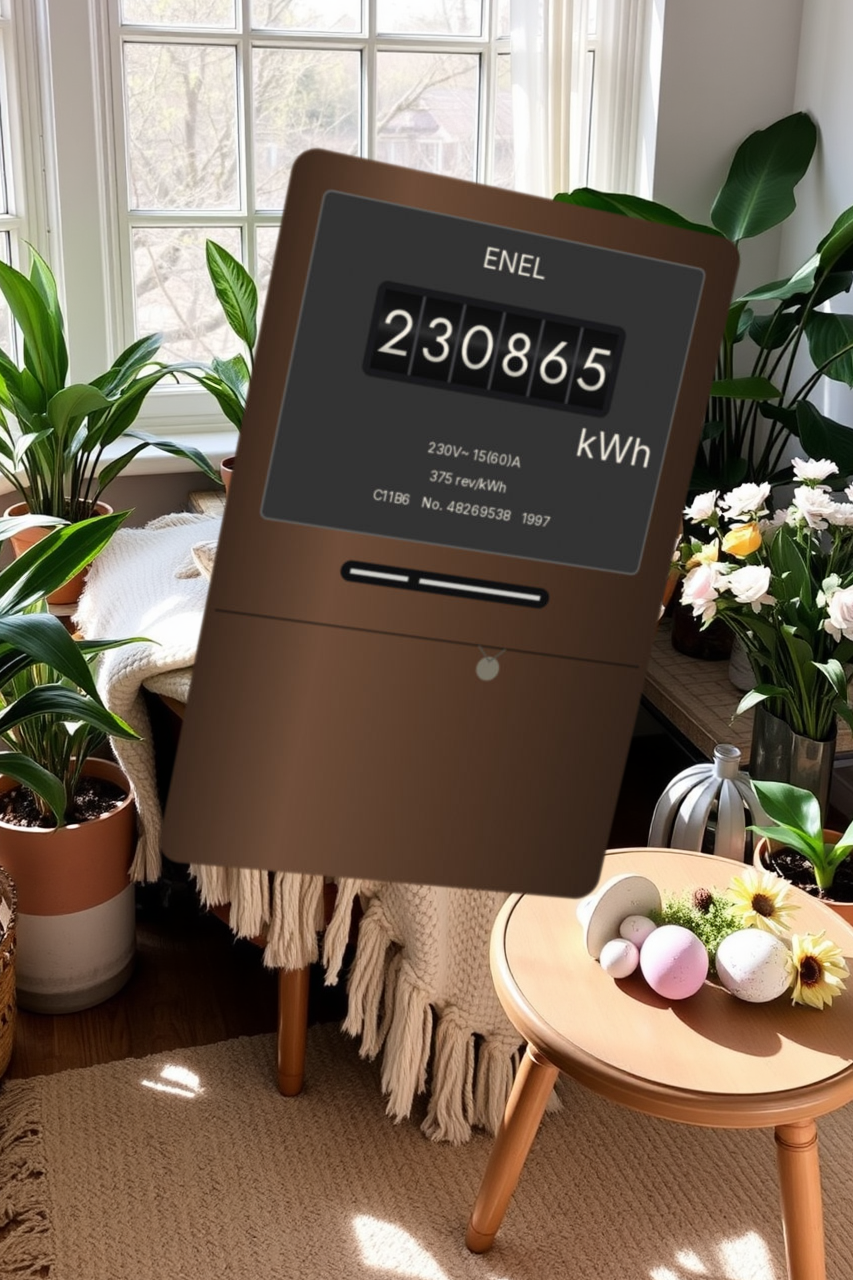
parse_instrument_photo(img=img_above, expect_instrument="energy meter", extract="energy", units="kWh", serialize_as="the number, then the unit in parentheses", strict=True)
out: 230865 (kWh)
